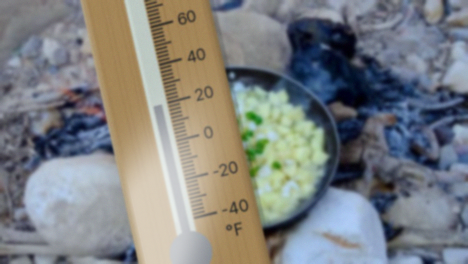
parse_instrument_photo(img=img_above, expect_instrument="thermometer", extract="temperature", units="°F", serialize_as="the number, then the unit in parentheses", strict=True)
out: 20 (°F)
